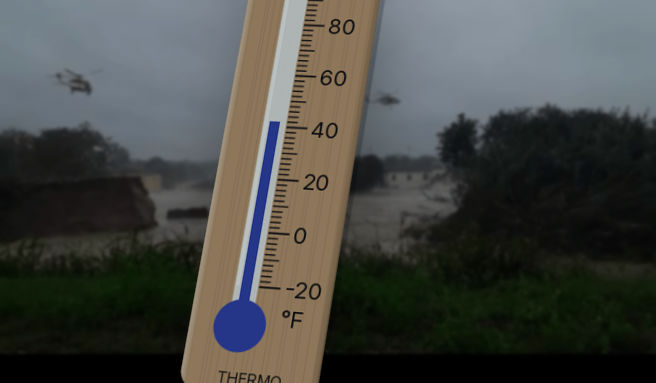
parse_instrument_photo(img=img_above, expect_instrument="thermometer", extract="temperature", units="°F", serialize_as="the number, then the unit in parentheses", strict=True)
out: 42 (°F)
